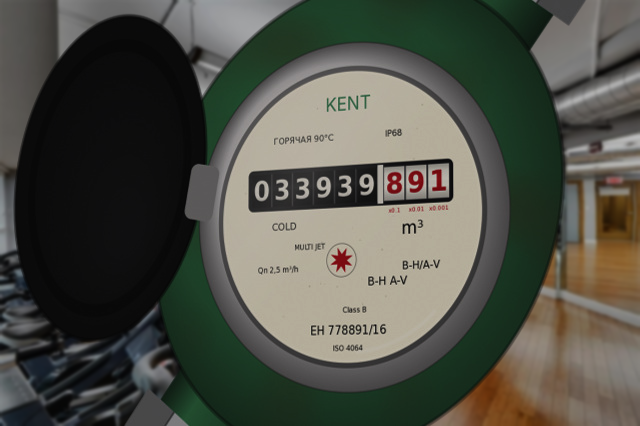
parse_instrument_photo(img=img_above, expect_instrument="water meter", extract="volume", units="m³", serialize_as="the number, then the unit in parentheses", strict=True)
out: 33939.891 (m³)
